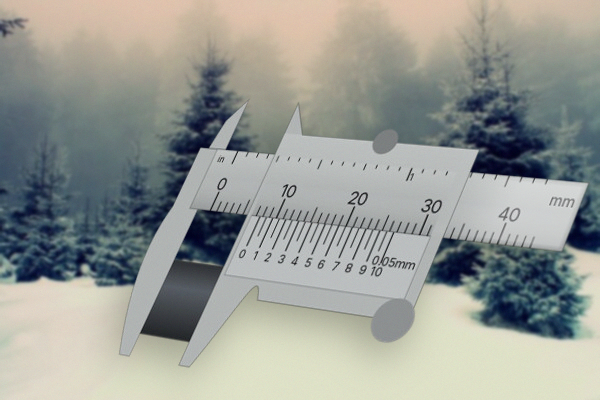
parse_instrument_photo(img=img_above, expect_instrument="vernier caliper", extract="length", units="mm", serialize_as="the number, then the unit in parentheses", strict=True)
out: 7.6 (mm)
